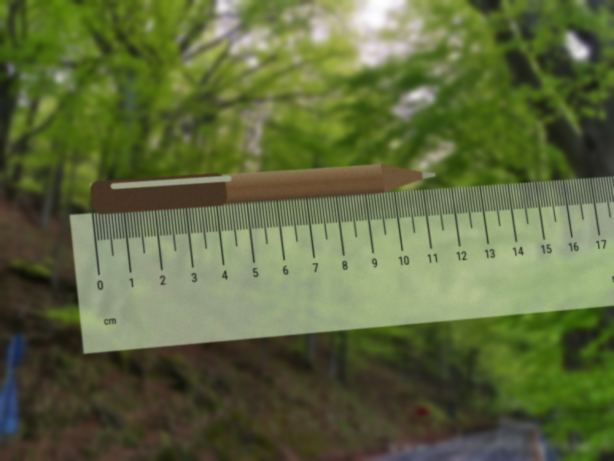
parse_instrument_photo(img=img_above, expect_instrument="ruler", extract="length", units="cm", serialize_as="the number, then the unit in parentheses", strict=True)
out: 11.5 (cm)
